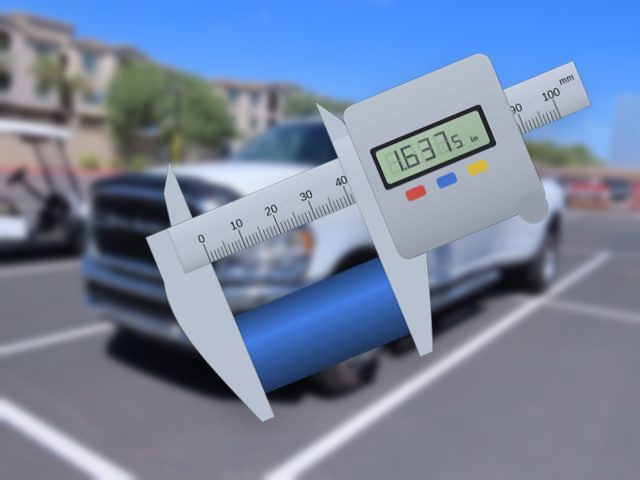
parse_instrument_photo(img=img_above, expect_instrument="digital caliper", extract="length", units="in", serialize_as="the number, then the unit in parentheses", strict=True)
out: 1.6375 (in)
